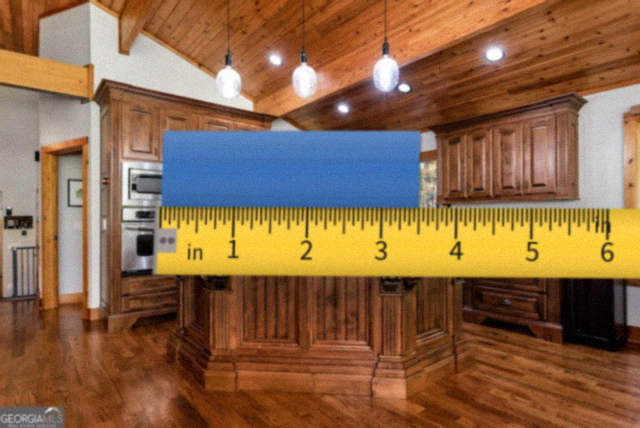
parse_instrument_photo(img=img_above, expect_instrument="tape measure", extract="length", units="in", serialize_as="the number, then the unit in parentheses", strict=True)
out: 3.5 (in)
